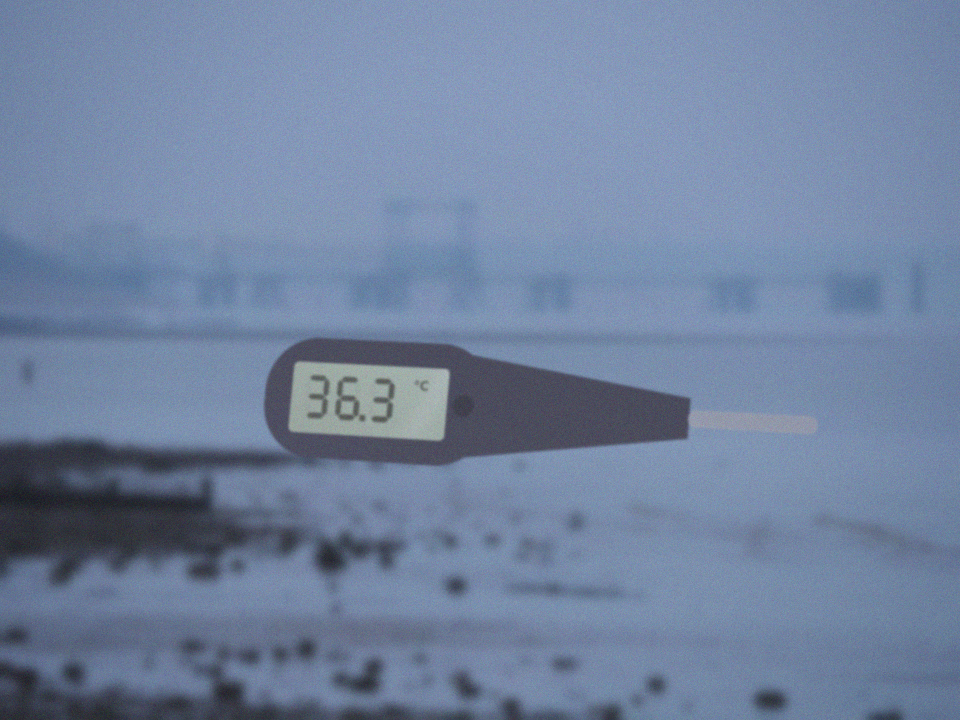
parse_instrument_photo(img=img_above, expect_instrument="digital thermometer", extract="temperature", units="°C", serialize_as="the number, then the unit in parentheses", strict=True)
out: 36.3 (°C)
